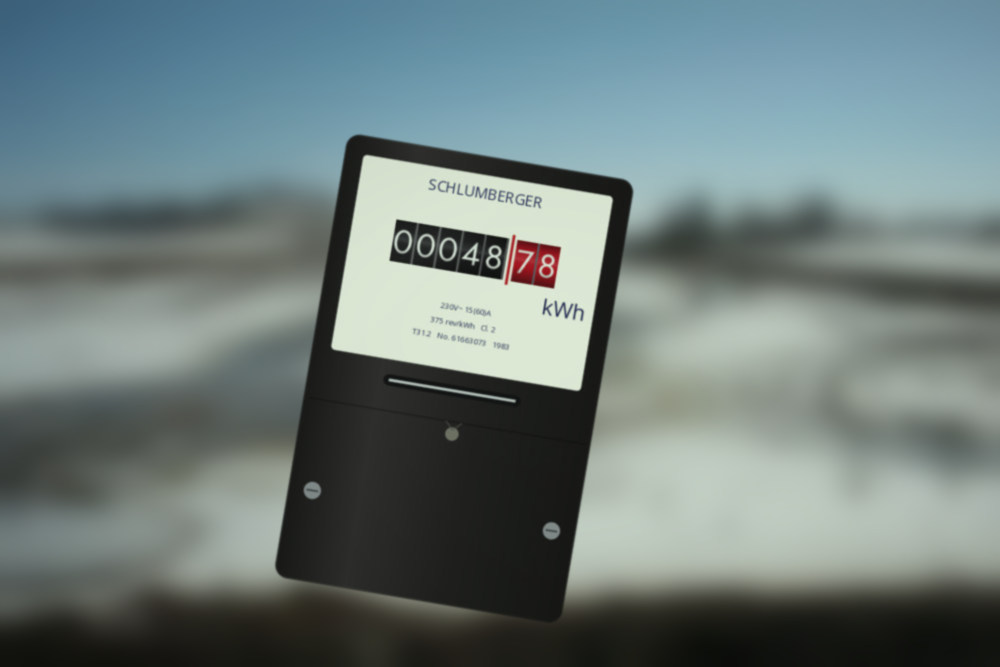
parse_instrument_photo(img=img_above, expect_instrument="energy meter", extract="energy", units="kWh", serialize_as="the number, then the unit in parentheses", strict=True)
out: 48.78 (kWh)
